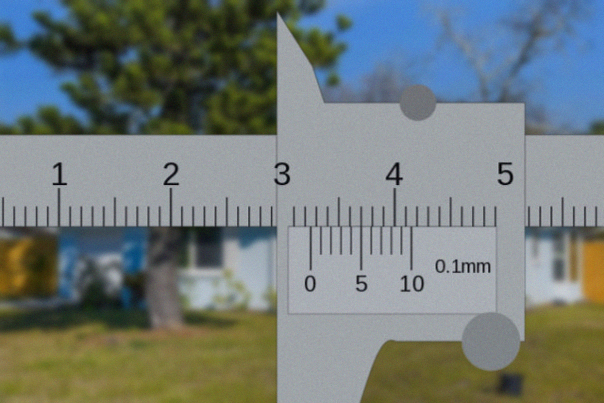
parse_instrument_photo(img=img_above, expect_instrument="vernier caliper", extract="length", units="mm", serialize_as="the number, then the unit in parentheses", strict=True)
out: 32.5 (mm)
